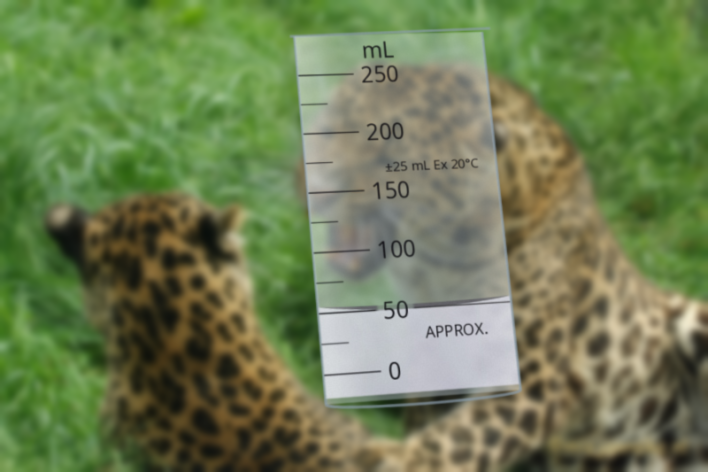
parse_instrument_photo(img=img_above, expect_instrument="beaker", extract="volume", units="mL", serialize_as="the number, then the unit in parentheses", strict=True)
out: 50 (mL)
